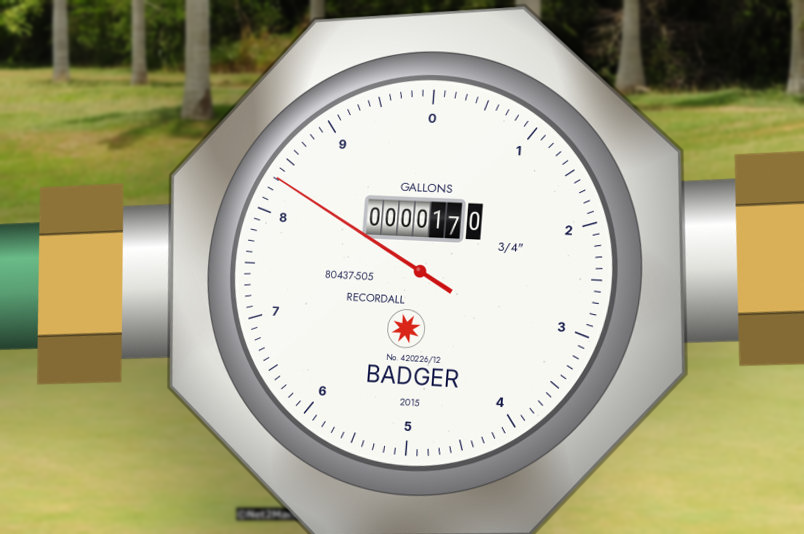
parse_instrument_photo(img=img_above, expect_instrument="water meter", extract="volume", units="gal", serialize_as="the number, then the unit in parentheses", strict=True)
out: 168.3 (gal)
